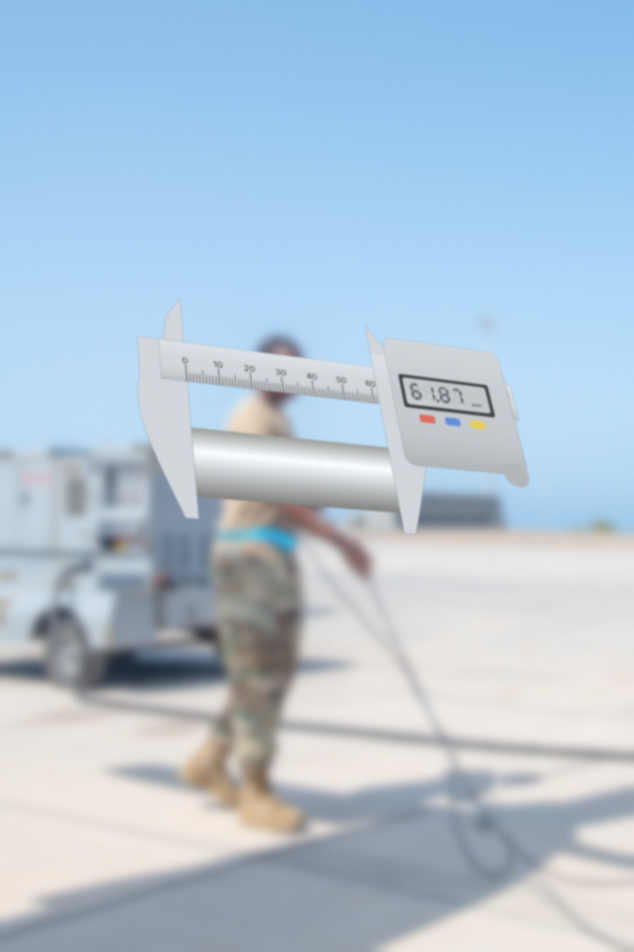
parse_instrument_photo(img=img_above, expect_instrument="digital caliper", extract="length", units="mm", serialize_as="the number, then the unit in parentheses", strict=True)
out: 61.87 (mm)
